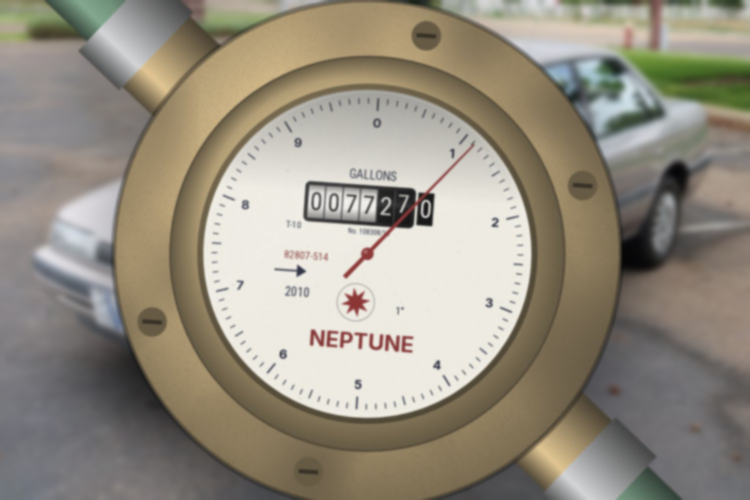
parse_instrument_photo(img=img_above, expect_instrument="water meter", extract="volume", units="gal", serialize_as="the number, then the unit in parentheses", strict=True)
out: 77271.1 (gal)
